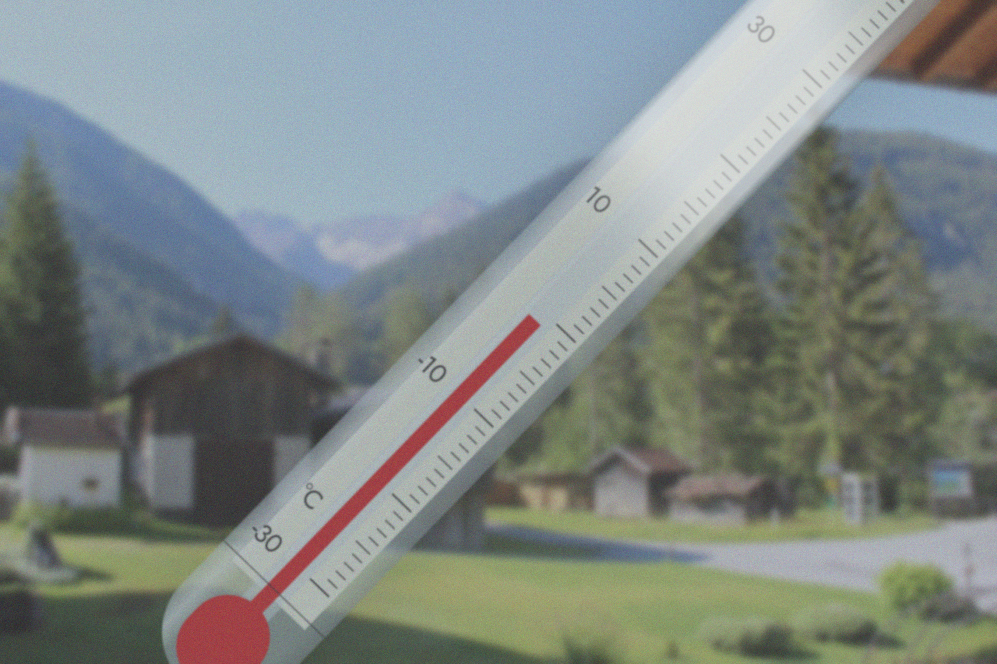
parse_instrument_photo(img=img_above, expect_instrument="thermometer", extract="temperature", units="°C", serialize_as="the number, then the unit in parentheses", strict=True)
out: -1 (°C)
